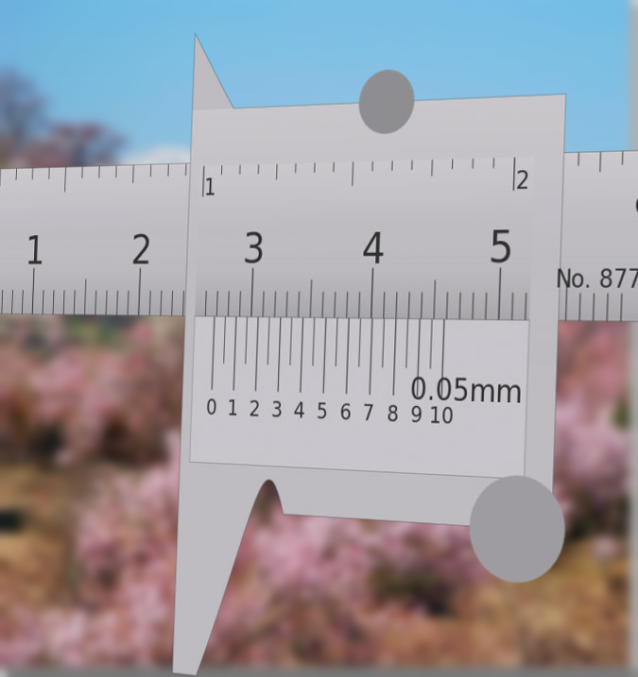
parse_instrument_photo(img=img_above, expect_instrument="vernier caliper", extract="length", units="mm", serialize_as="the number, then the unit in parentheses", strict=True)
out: 26.8 (mm)
